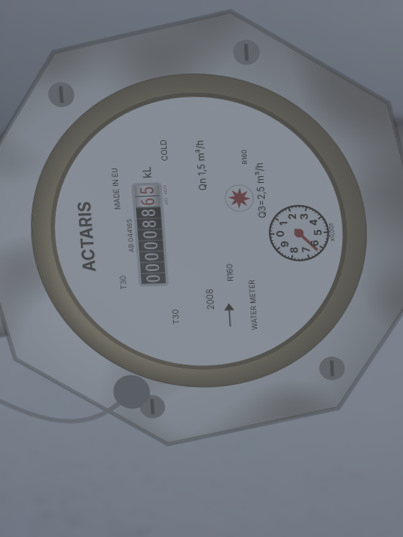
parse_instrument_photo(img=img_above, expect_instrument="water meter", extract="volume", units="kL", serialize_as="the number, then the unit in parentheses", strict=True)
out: 88.656 (kL)
